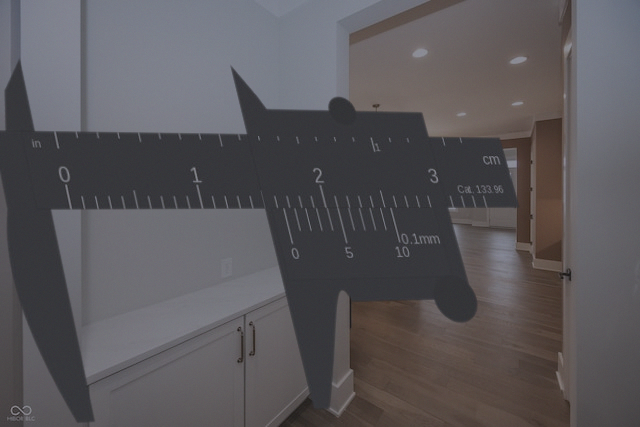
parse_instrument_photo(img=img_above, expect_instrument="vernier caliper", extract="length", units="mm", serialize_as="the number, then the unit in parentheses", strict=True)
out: 16.5 (mm)
